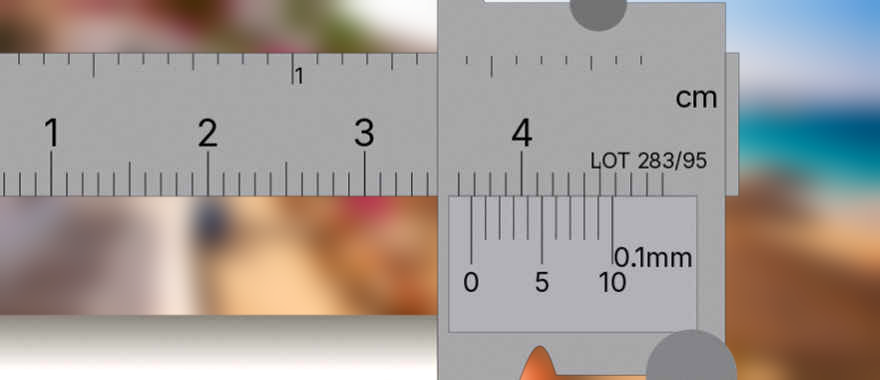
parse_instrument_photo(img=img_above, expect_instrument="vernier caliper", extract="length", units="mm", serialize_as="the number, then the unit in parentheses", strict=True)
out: 36.8 (mm)
